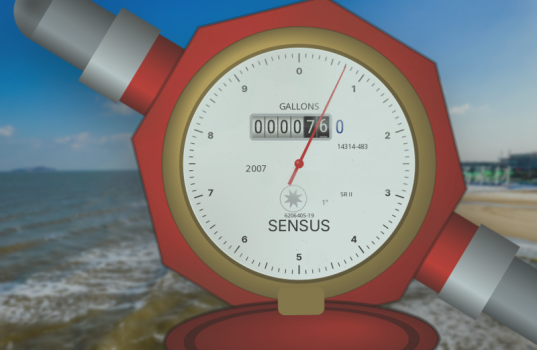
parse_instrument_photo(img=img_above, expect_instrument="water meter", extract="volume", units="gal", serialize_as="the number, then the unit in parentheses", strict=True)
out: 760.7 (gal)
